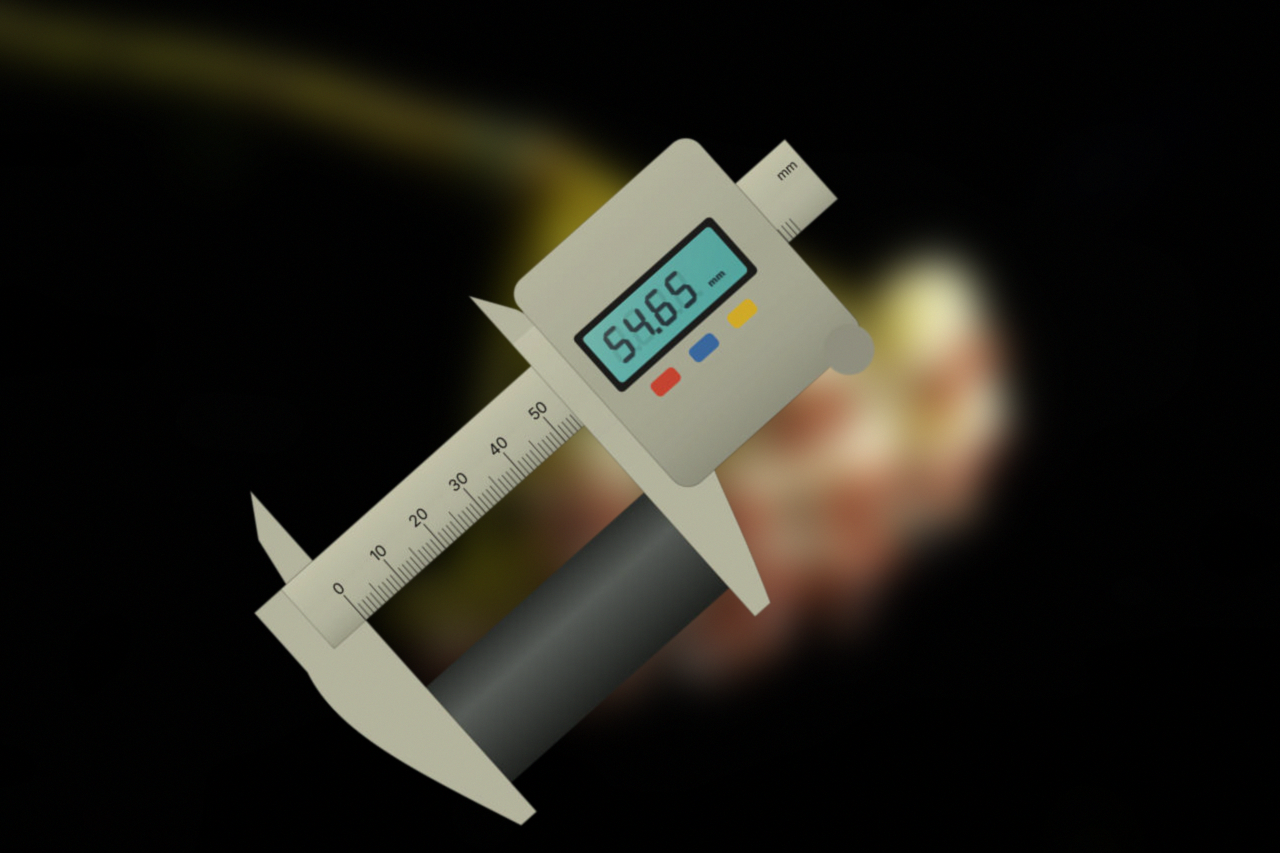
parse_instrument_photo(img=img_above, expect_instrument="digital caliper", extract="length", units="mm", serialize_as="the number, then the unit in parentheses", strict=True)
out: 54.65 (mm)
